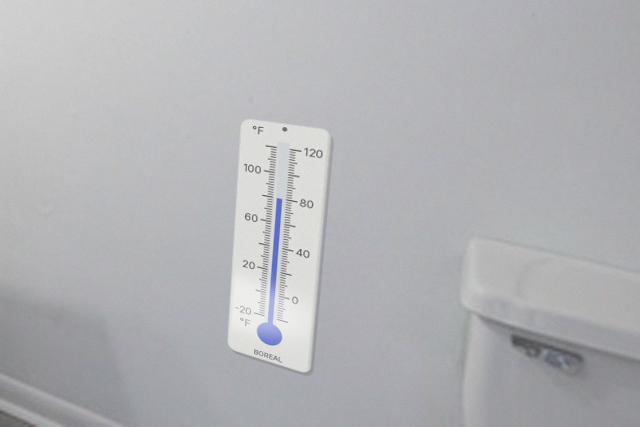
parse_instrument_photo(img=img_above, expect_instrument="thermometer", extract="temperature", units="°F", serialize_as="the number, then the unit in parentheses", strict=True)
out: 80 (°F)
